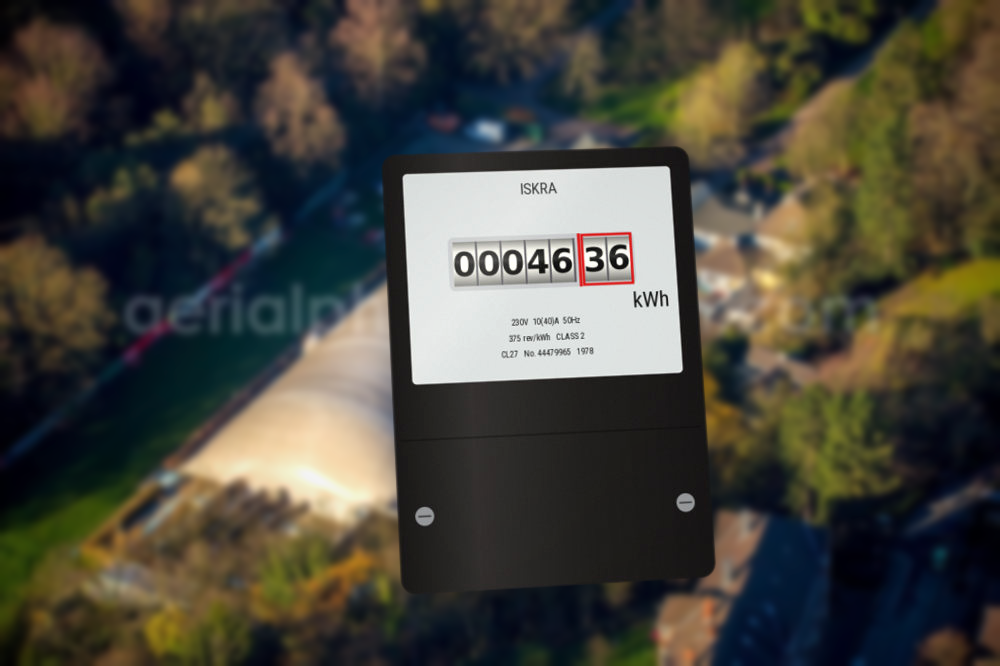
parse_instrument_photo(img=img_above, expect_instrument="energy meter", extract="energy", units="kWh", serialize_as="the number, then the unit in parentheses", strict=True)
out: 46.36 (kWh)
